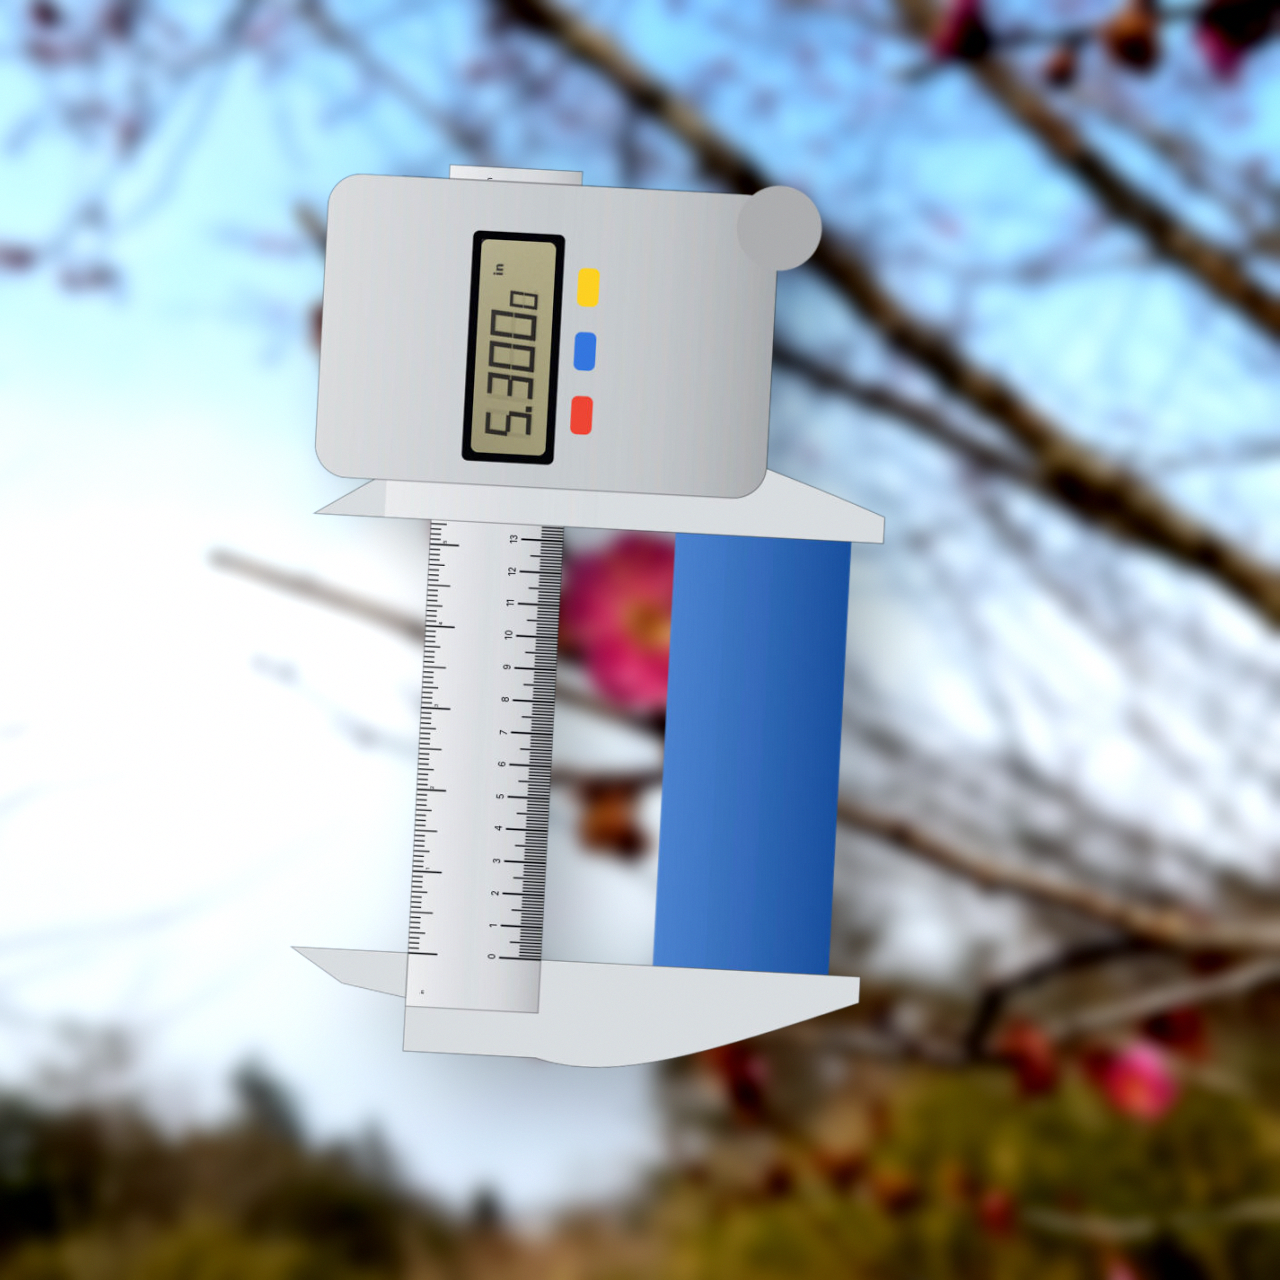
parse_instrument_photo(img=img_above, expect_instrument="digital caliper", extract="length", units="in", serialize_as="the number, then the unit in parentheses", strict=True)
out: 5.3000 (in)
